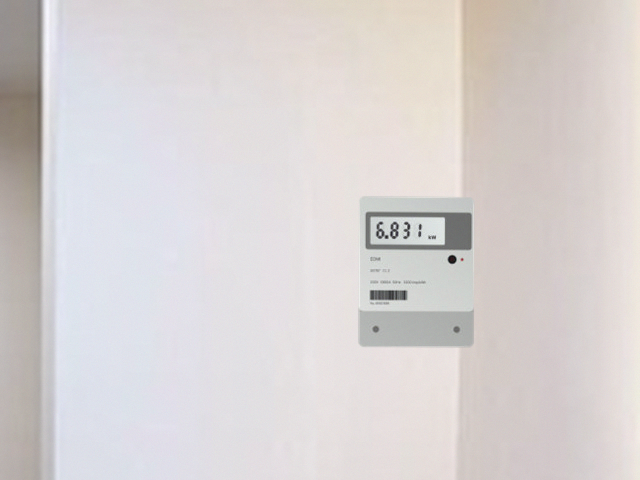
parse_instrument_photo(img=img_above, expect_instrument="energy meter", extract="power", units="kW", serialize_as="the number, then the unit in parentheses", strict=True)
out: 6.831 (kW)
